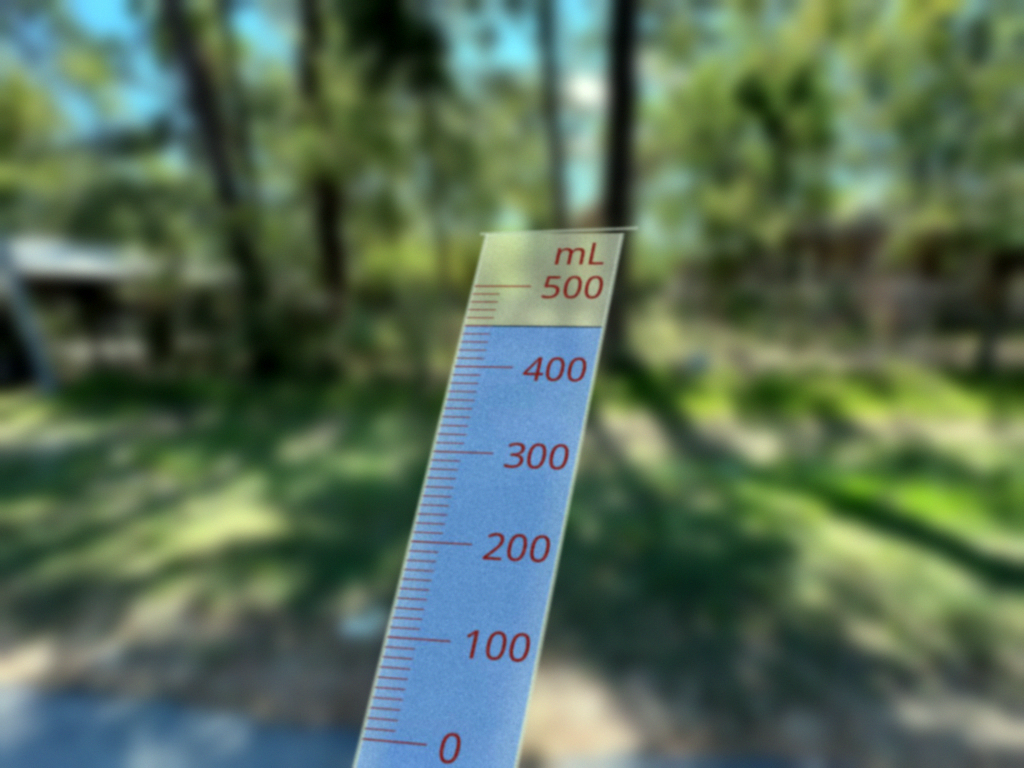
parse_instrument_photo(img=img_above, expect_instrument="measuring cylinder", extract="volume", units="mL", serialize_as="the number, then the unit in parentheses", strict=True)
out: 450 (mL)
